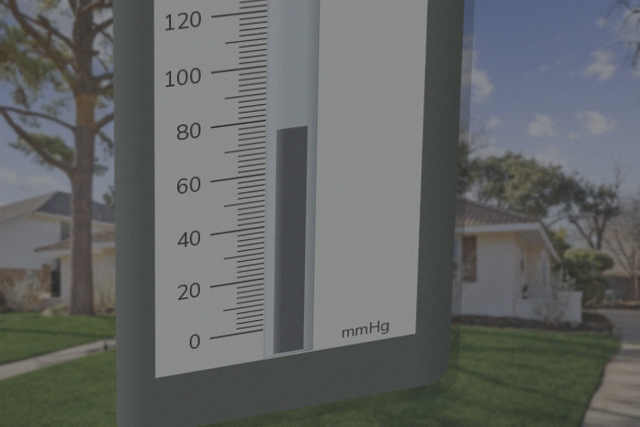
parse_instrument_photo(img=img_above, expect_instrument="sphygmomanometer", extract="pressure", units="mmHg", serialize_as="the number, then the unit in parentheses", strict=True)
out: 76 (mmHg)
